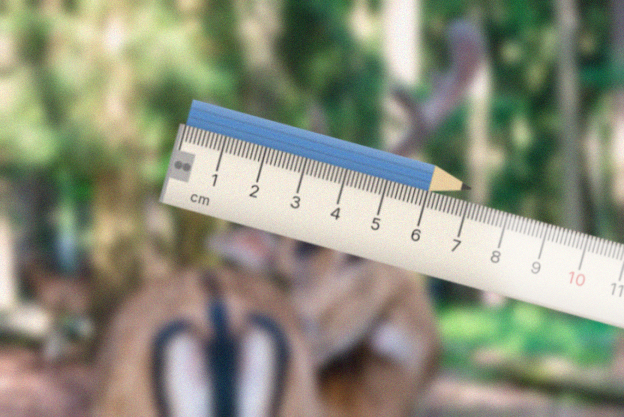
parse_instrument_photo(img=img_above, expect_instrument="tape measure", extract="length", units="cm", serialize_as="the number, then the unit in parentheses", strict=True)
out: 7 (cm)
